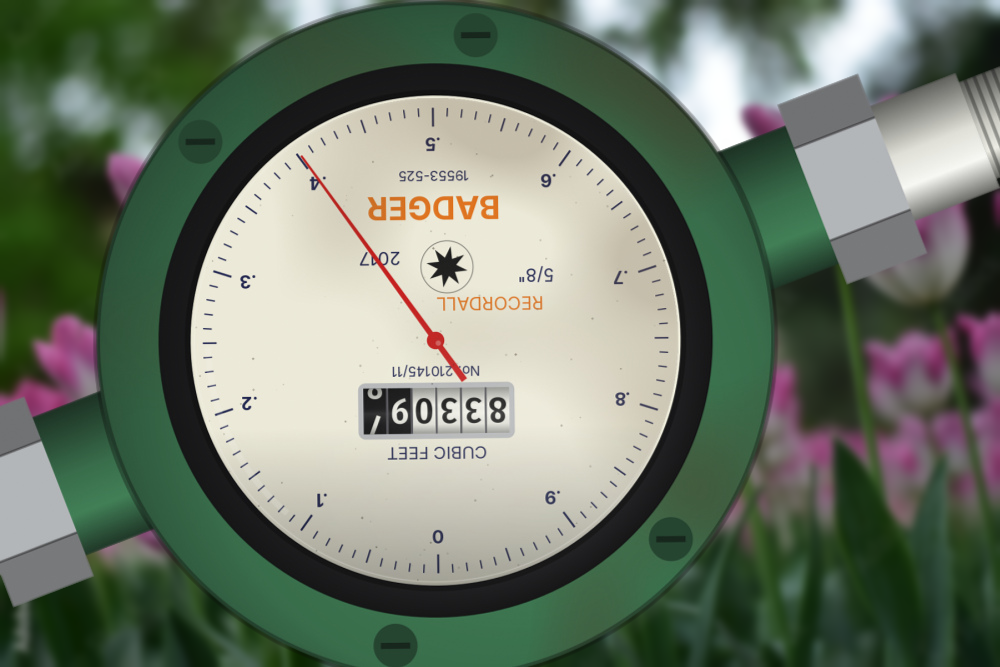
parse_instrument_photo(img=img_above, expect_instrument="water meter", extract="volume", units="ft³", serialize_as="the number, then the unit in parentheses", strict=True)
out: 833097.40 (ft³)
